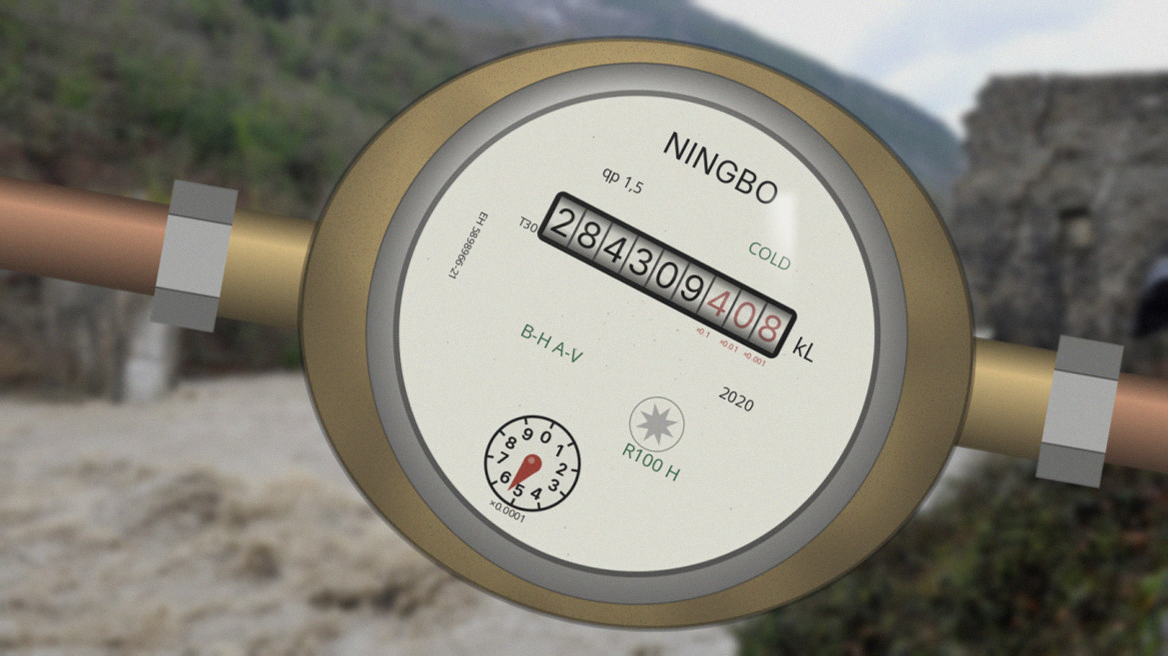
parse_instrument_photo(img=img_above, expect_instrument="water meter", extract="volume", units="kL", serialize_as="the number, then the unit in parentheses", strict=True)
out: 284309.4085 (kL)
